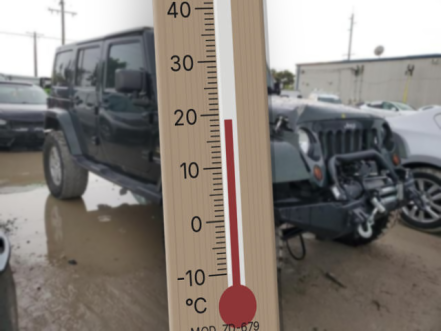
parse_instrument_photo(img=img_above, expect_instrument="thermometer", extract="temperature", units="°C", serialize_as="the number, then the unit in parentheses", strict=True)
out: 19 (°C)
